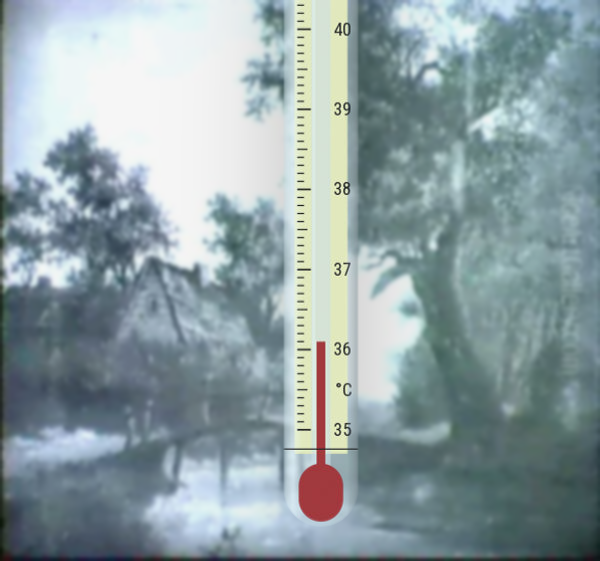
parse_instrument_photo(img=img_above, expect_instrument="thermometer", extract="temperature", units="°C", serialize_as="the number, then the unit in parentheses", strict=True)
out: 36.1 (°C)
